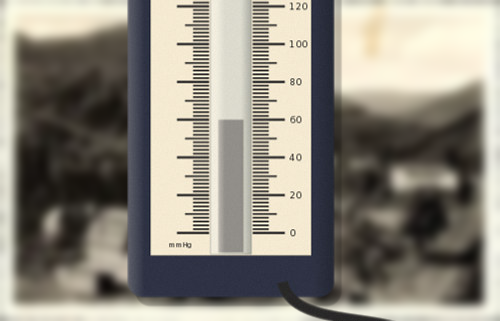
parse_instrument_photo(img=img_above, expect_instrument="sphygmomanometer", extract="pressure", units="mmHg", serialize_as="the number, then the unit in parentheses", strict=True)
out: 60 (mmHg)
